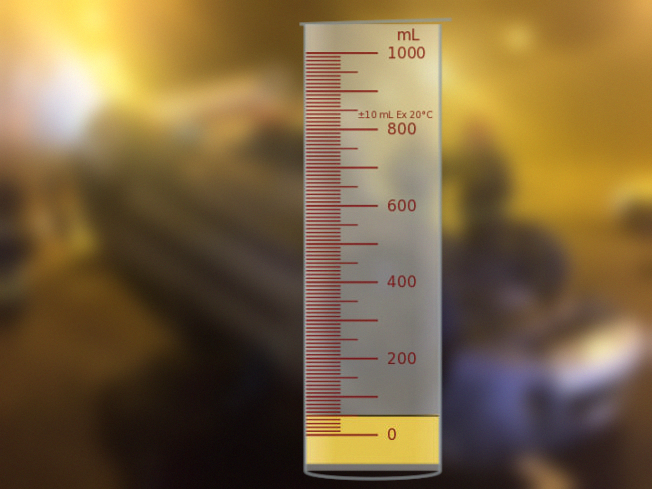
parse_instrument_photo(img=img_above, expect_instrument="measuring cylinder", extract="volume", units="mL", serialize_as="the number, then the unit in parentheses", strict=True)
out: 50 (mL)
